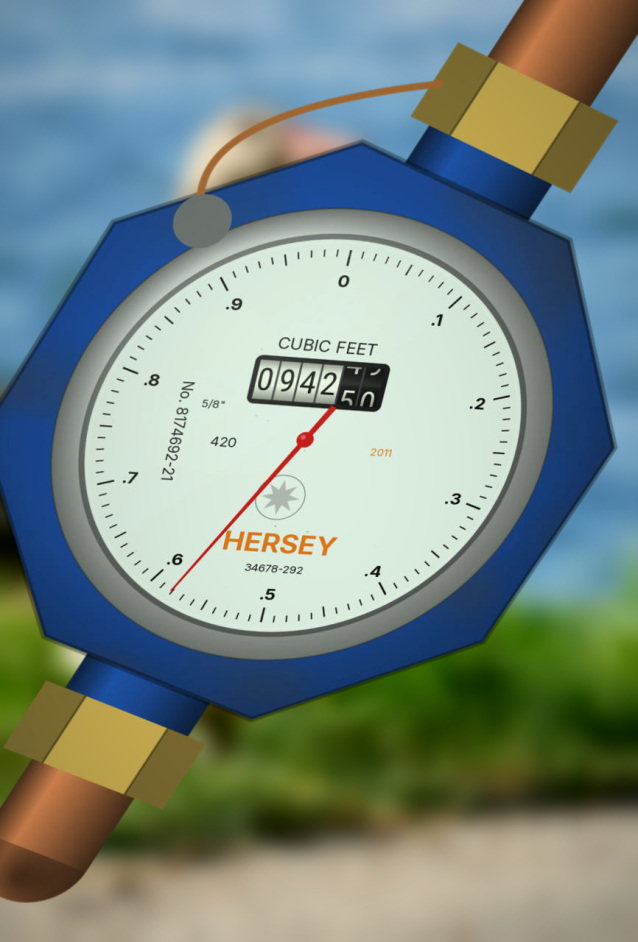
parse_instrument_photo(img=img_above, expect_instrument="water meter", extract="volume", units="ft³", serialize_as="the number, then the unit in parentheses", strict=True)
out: 94249.58 (ft³)
